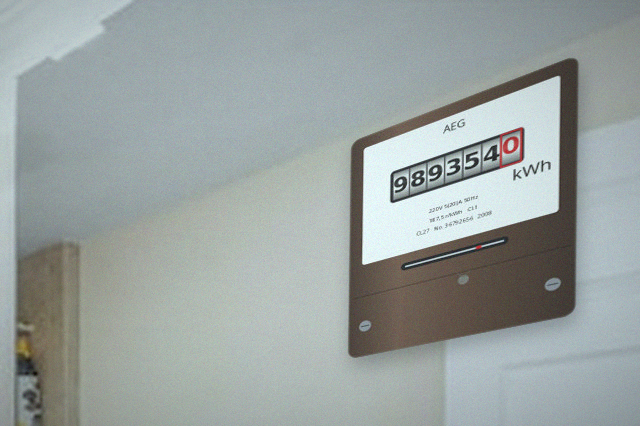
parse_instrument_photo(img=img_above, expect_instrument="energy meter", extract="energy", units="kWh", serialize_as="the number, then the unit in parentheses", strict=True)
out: 989354.0 (kWh)
